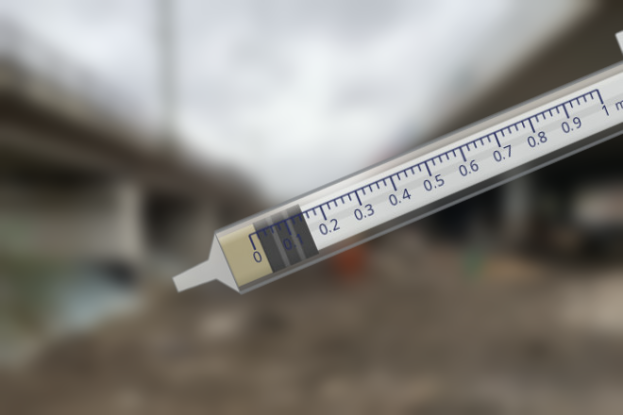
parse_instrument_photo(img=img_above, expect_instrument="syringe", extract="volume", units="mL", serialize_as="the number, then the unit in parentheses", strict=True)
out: 0.02 (mL)
